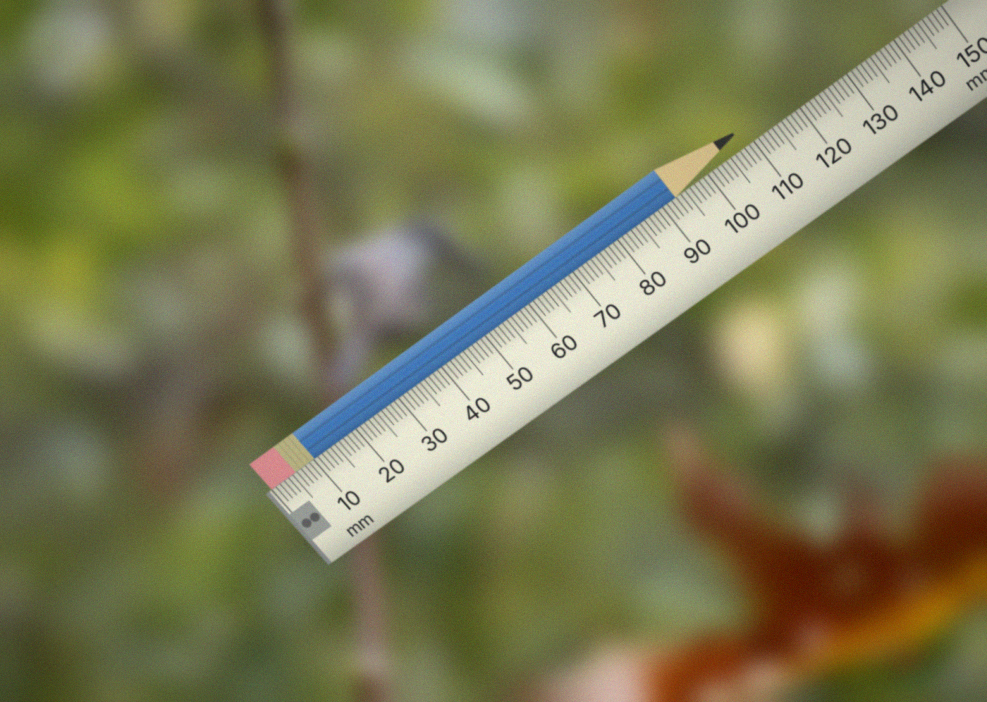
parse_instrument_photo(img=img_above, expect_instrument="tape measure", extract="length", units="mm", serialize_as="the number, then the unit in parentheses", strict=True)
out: 108 (mm)
